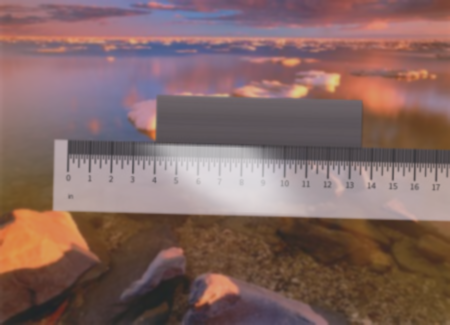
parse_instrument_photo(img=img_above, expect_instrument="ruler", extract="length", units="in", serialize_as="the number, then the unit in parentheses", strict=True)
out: 9.5 (in)
